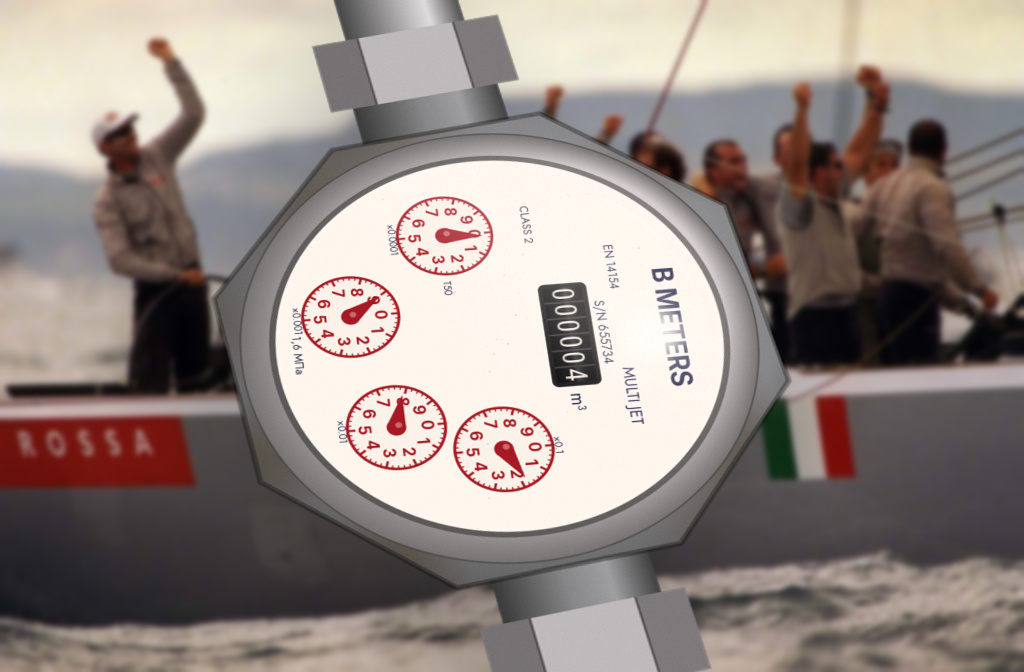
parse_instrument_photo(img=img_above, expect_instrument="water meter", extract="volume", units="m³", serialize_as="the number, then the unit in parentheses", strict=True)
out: 4.1790 (m³)
